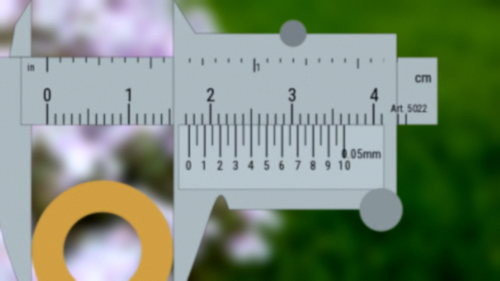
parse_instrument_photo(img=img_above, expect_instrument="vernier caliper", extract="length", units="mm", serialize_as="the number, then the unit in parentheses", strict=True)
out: 17.4 (mm)
